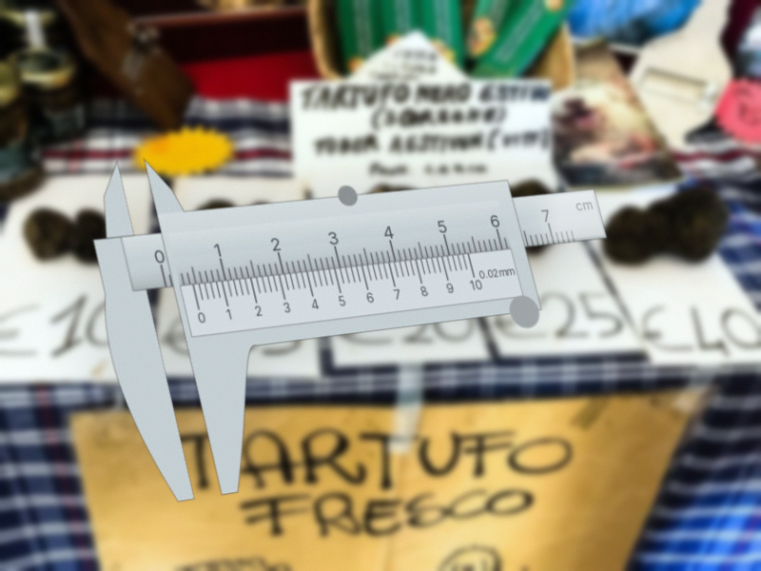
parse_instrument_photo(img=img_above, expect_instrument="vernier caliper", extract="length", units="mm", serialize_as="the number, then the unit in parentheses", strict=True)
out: 4.5 (mm)
